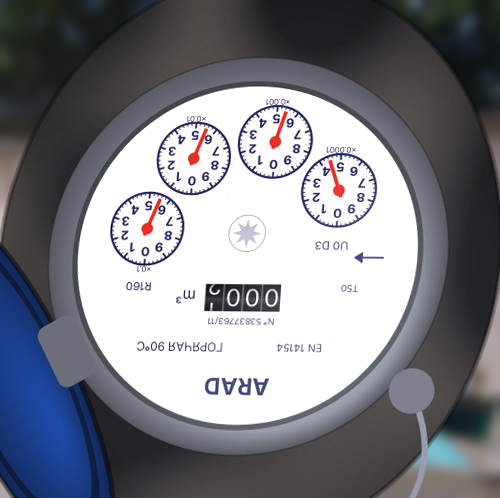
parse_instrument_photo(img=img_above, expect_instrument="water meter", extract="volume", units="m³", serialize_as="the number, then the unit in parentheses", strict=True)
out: 1.5554 (m³)
